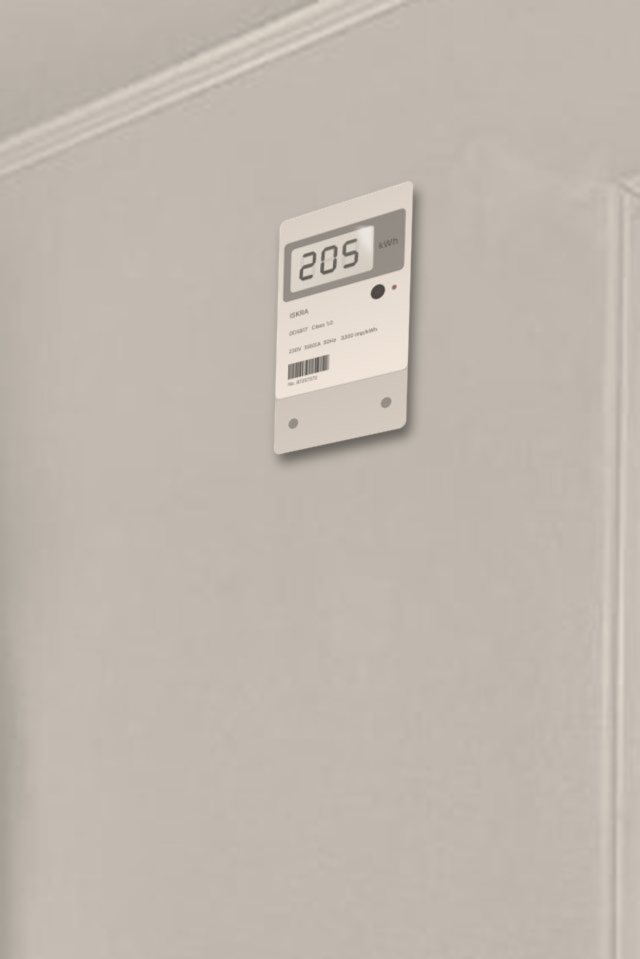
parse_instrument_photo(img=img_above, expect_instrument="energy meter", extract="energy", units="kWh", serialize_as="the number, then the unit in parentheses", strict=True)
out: 205 (kWh)
